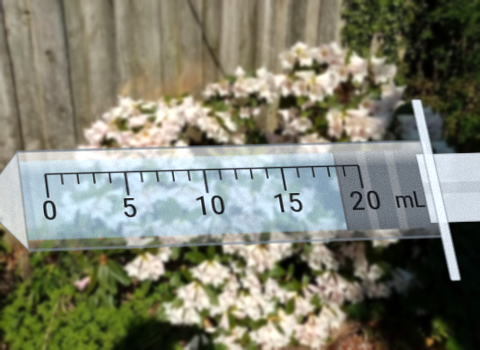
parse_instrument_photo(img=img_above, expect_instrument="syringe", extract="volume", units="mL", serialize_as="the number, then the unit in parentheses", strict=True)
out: 18.5 (mL)
